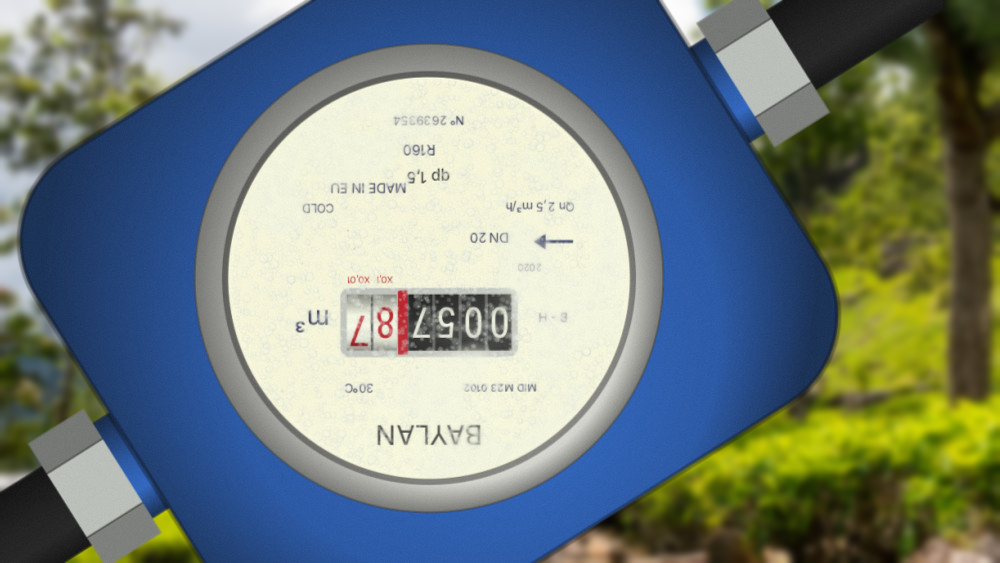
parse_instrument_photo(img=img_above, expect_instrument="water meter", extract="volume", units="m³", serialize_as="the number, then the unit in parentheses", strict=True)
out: 57.87 (m³)
